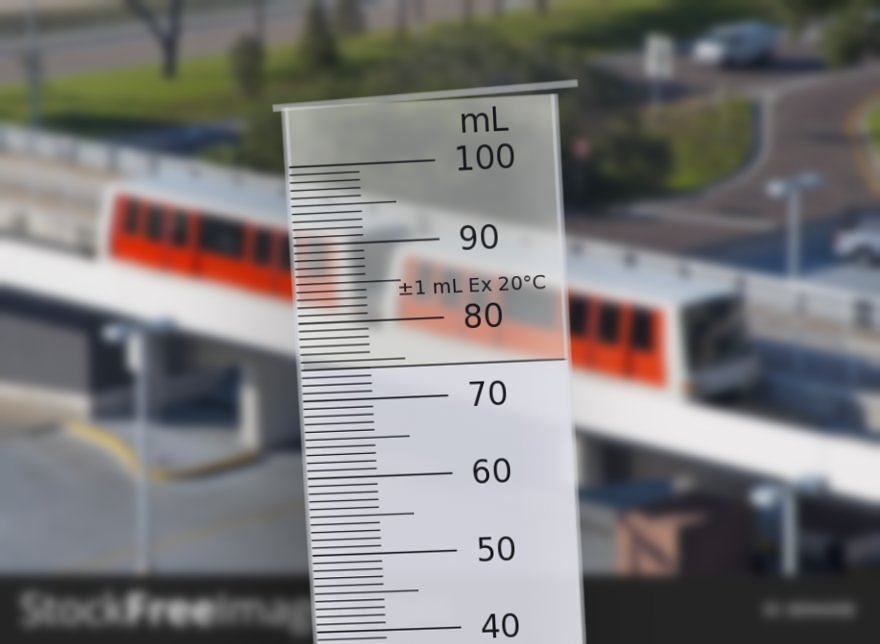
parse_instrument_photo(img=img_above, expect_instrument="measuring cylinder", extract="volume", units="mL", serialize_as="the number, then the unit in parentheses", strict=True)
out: 74 (mL)
